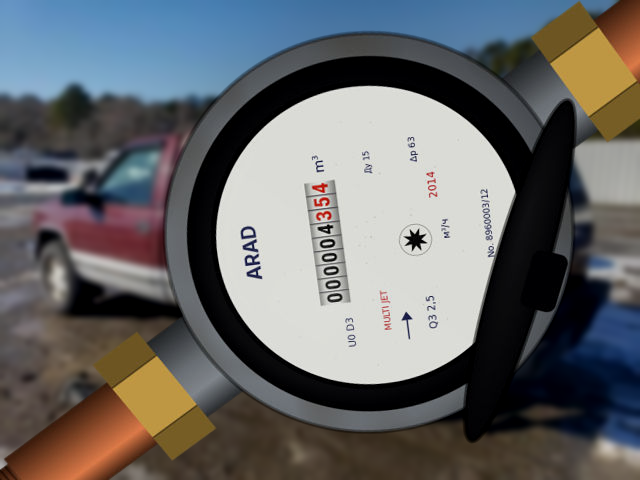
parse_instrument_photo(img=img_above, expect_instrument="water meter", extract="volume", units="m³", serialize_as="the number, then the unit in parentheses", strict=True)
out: 4.354 (m³)
